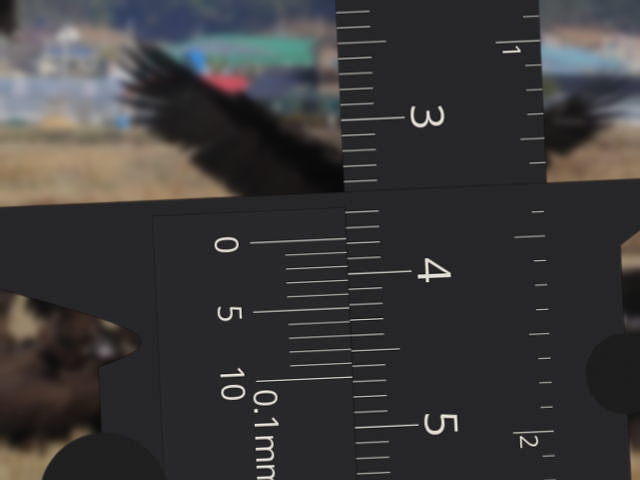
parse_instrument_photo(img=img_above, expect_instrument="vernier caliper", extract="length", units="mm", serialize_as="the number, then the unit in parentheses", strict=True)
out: 37.7 (mm)
